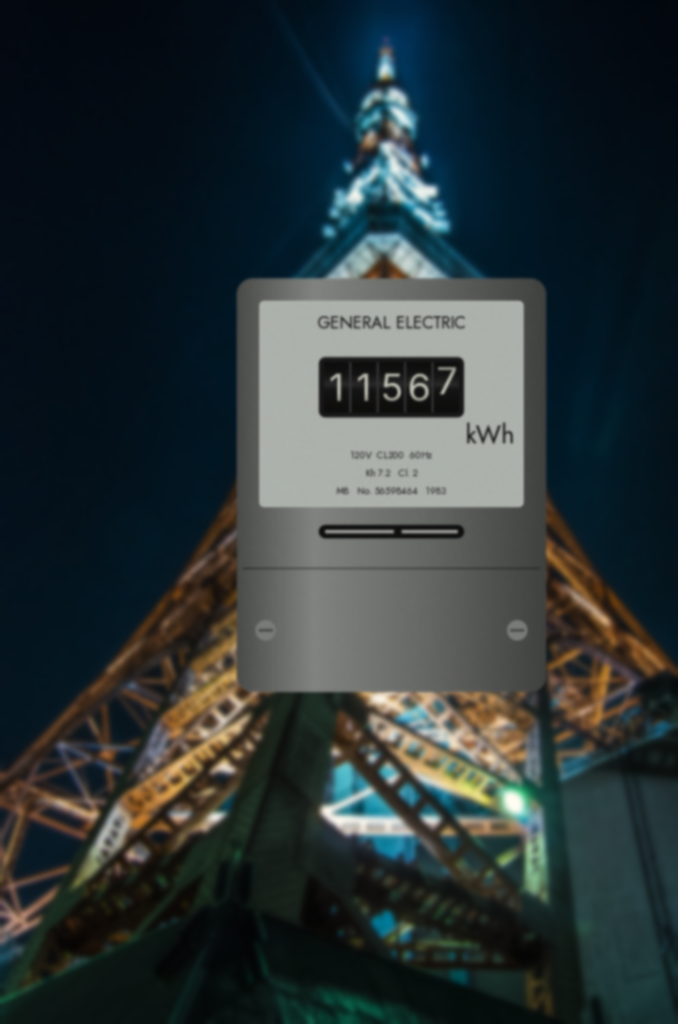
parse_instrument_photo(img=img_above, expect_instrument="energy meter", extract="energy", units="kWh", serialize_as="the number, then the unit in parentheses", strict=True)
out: 11567 (kWh)
